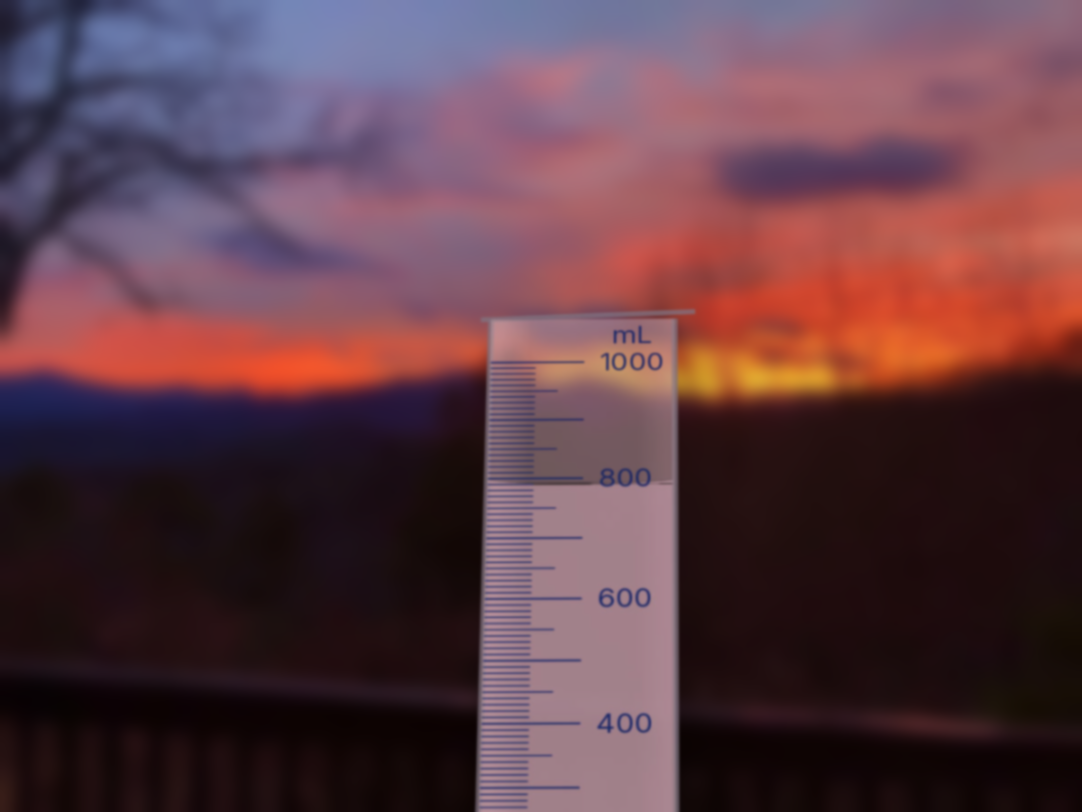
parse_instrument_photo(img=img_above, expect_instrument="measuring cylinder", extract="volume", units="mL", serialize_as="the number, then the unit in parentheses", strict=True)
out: 790 (mL)
